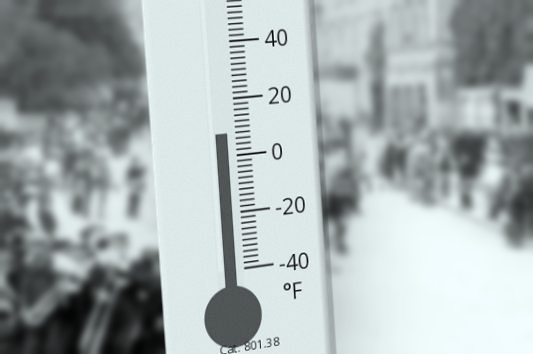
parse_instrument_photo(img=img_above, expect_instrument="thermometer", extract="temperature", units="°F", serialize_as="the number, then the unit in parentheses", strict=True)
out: 8 (°F)
